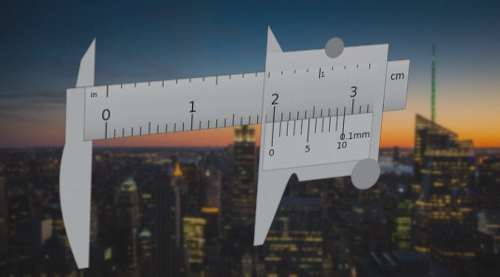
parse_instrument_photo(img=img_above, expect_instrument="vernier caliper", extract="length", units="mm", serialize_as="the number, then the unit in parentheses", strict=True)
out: 20.0 (mm)
